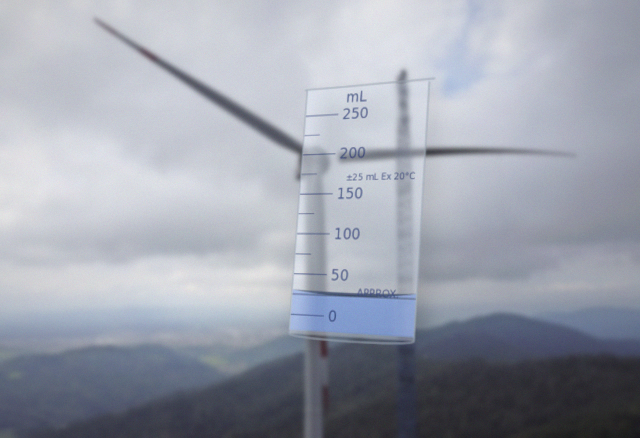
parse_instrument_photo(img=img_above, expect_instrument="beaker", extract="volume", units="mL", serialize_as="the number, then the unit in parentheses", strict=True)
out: 25 (mL)
